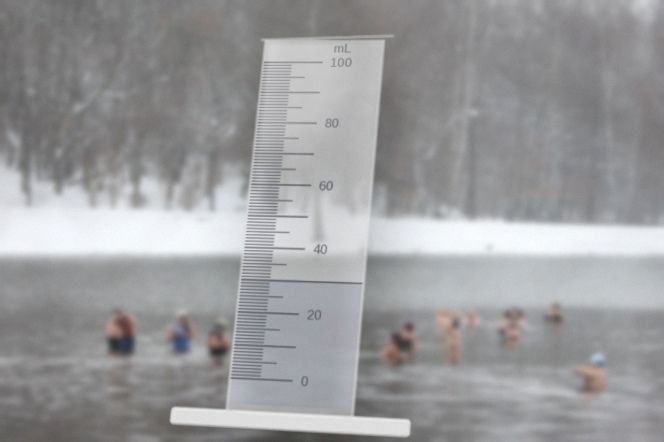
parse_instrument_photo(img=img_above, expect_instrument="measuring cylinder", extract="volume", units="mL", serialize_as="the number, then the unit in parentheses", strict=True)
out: 30 (mL)
